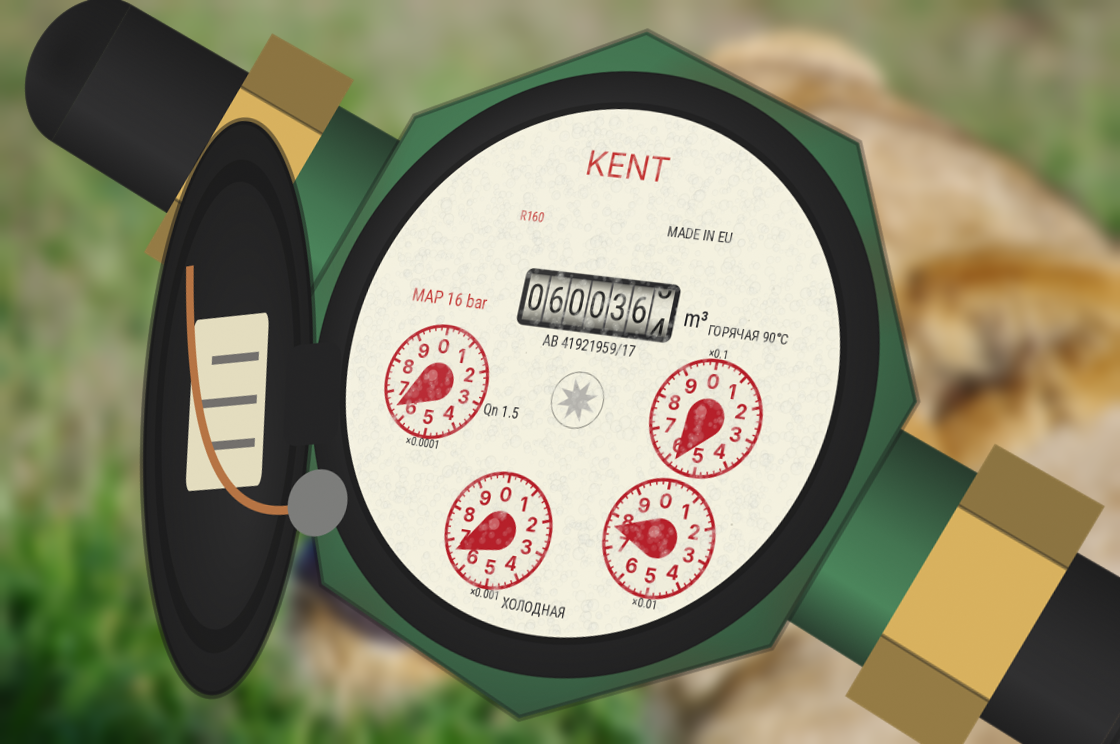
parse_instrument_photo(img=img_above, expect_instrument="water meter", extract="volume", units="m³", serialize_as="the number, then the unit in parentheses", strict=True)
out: 600363.5766 (m³)
